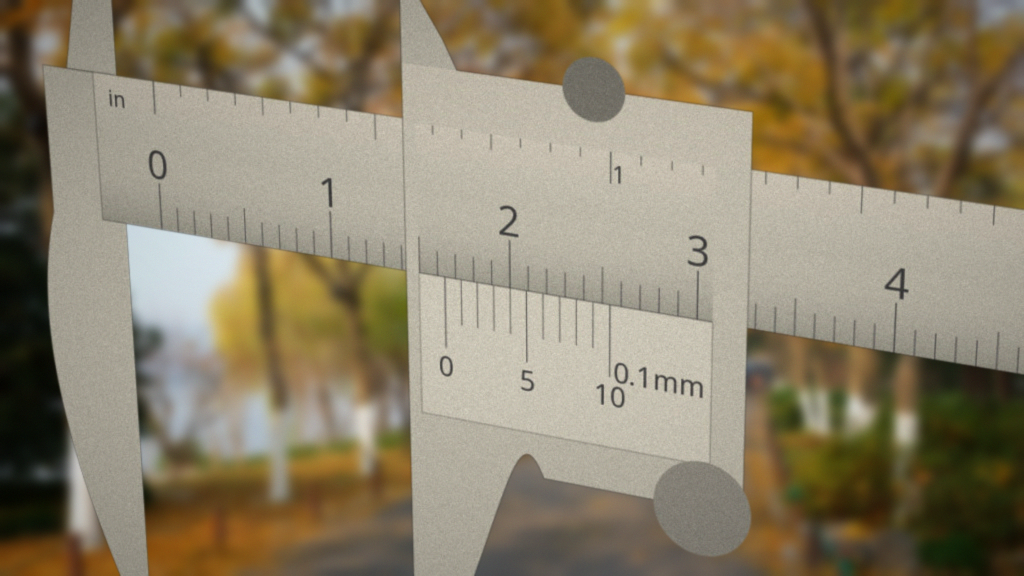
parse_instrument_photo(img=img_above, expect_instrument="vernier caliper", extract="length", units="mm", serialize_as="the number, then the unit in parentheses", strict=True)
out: 16.4 (mm)
